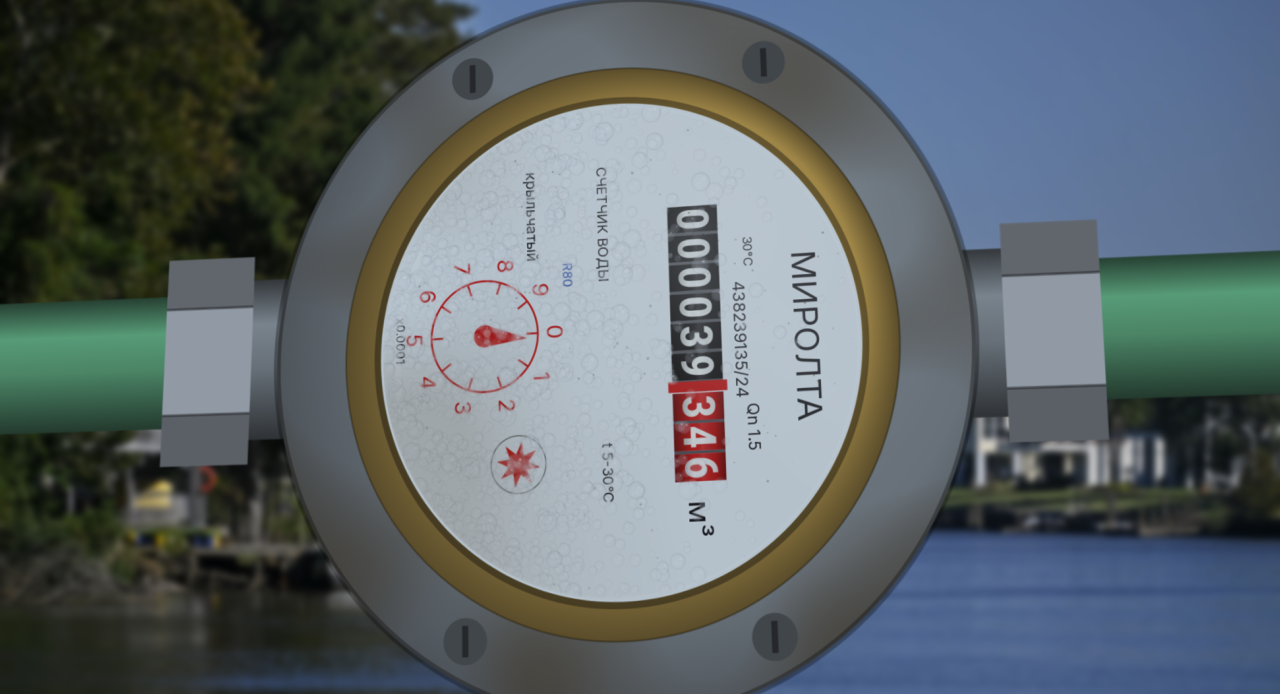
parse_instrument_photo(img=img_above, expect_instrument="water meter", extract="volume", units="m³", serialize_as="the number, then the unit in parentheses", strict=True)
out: 39.3460 (m³)
